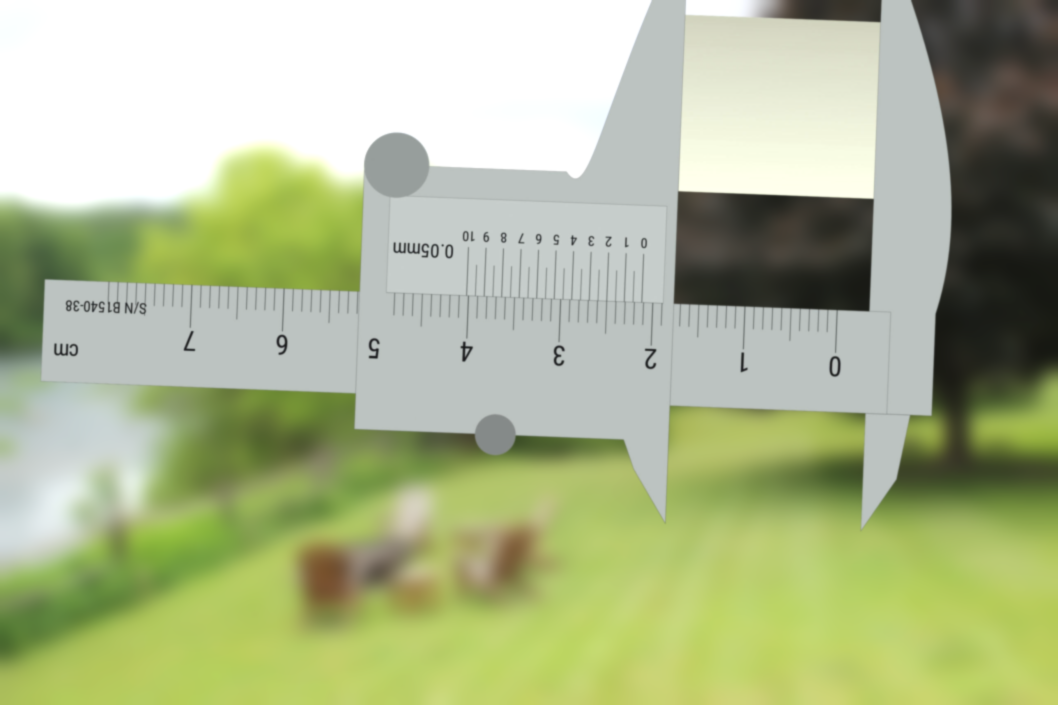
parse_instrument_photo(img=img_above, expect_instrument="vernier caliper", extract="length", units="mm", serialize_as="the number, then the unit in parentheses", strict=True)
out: 21.2 (mm)
